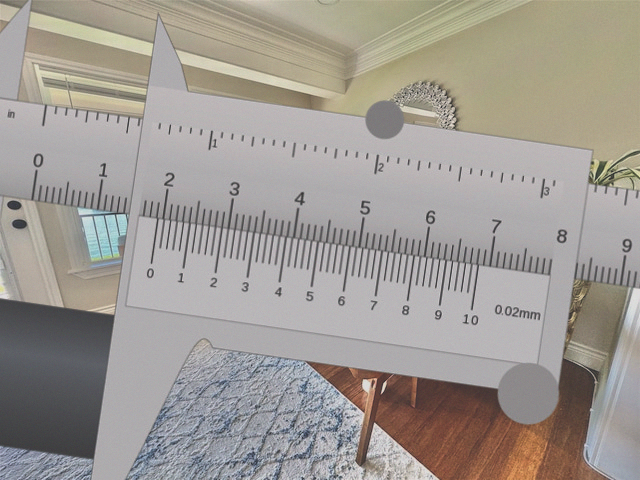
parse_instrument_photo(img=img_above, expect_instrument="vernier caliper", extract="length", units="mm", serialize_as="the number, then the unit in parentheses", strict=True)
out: 19.2 (mm)
